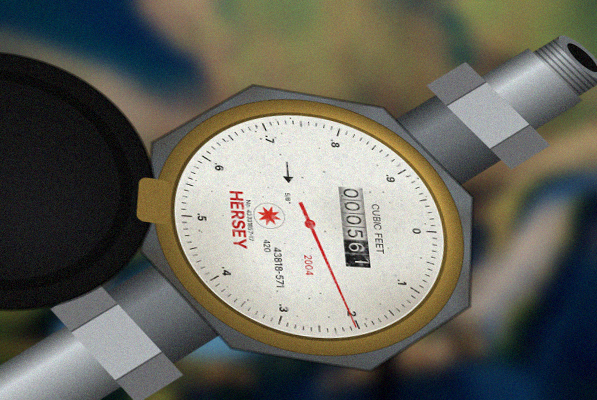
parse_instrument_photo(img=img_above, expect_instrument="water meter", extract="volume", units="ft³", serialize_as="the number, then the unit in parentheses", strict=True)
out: 561.20 (ft³)
